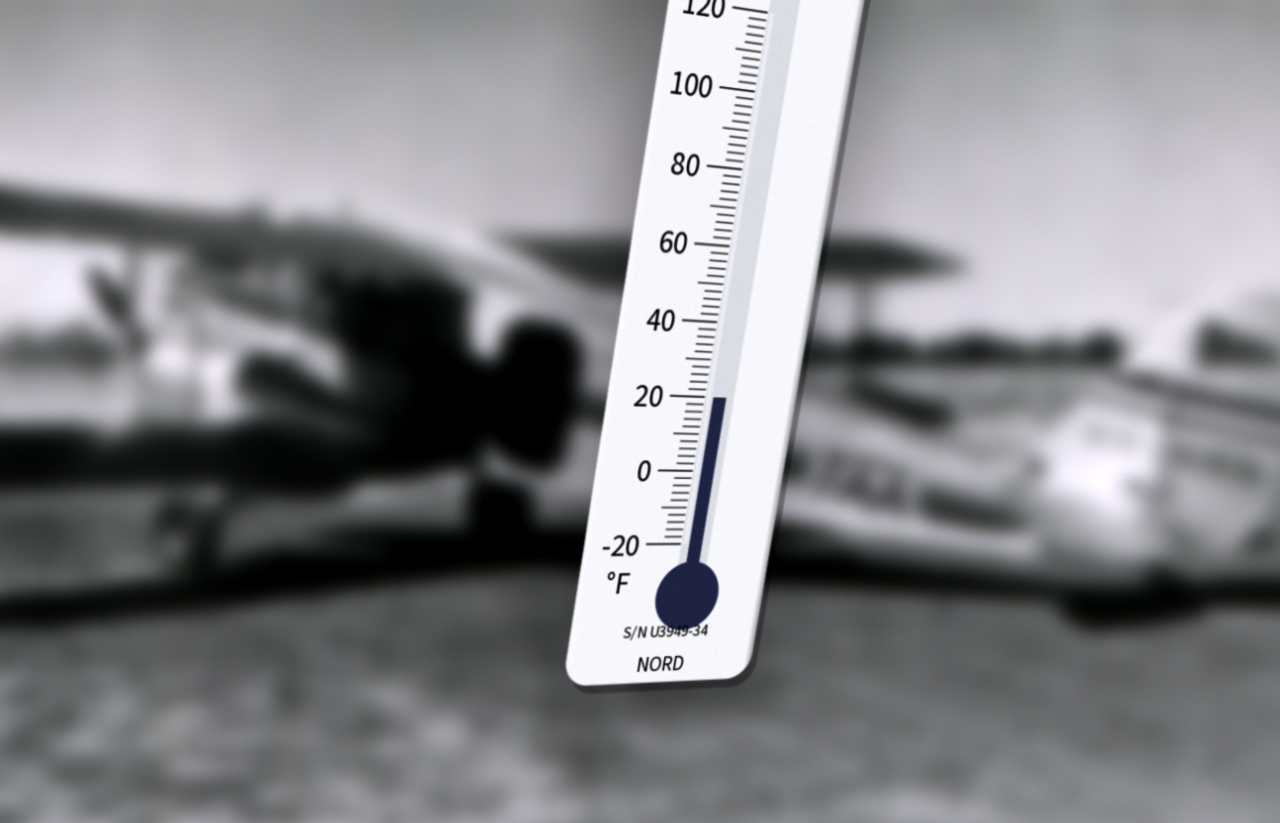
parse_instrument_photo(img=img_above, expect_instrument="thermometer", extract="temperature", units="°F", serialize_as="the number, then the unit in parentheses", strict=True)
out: 20 (°F)
